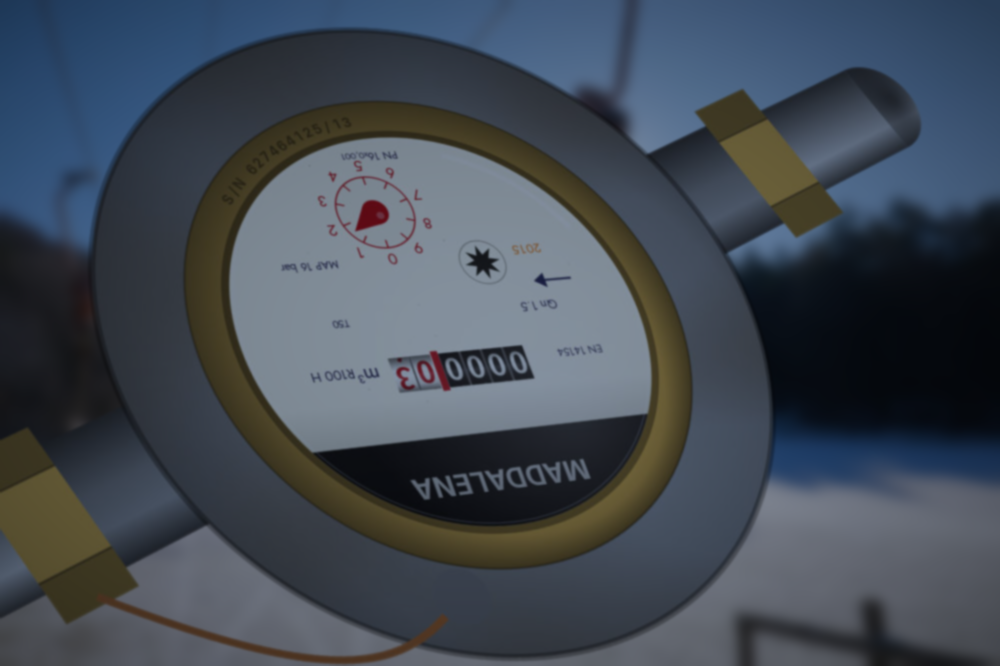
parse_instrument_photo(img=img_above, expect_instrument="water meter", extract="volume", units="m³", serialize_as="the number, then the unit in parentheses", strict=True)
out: 0.031 (m³)
